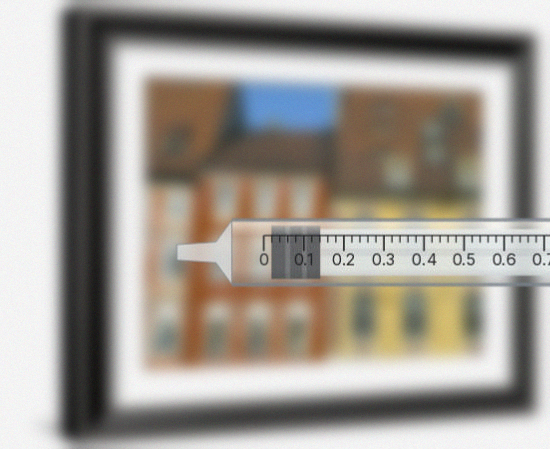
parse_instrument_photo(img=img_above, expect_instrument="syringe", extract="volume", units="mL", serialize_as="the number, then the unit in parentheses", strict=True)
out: 0.02 (mL)
